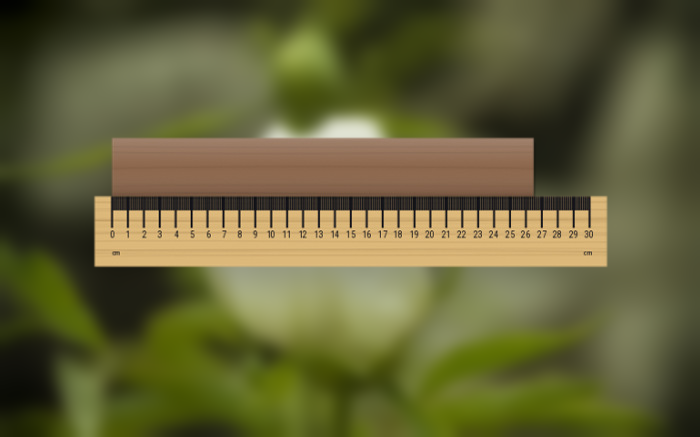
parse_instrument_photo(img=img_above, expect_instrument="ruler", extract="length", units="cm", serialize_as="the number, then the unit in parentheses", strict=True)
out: 26.5 (cm)
